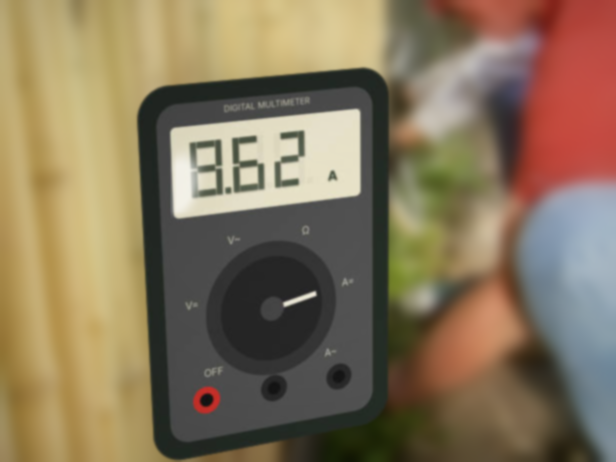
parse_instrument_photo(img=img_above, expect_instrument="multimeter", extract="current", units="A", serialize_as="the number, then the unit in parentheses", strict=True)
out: 8.62 (A)
